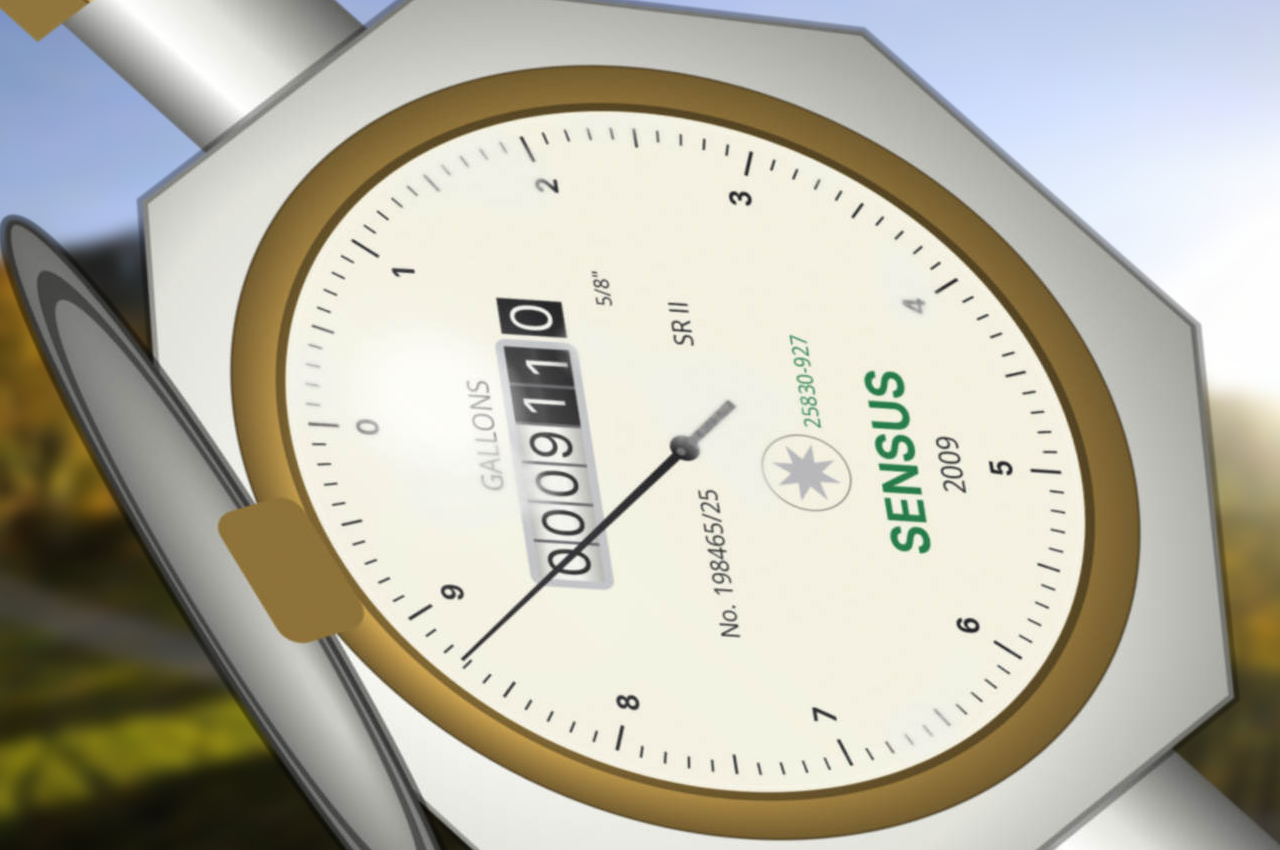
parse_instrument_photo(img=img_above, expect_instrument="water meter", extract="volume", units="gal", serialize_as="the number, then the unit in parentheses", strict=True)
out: 9108.7 (gal)
